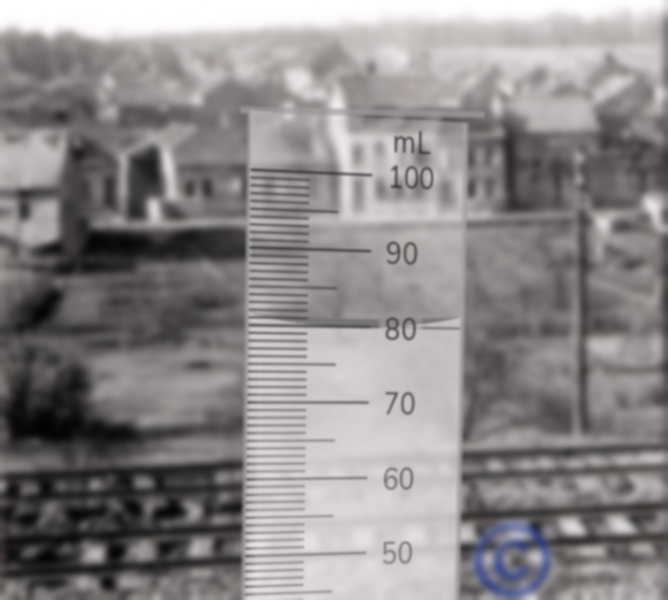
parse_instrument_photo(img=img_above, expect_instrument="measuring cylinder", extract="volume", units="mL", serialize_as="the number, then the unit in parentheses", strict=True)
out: 80 (mL)
